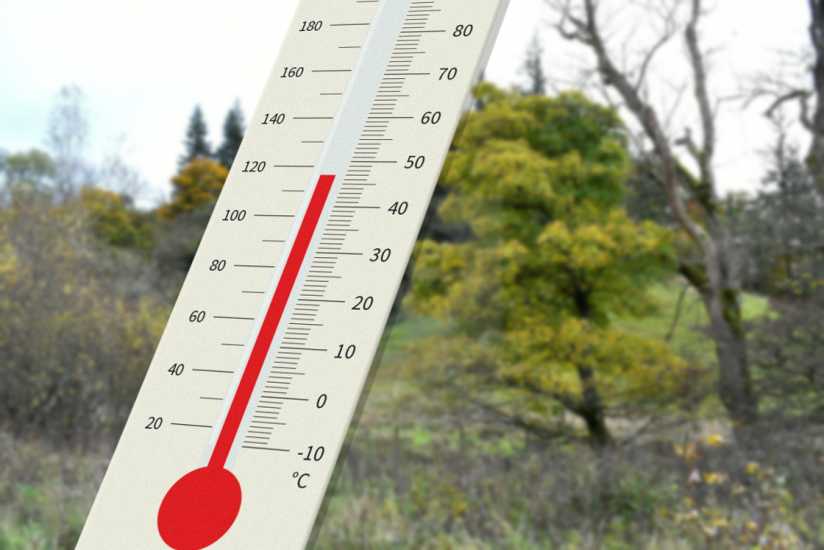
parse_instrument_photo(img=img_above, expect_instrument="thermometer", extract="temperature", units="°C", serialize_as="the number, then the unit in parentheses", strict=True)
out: 47 (°C)
